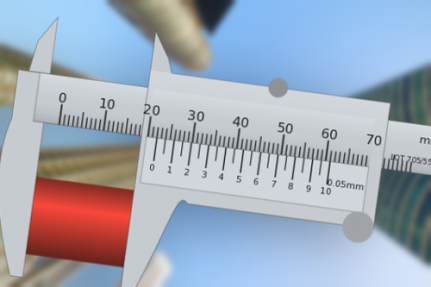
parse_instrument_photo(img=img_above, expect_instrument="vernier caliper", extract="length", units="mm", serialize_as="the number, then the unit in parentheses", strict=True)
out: 22.0 (mm)
